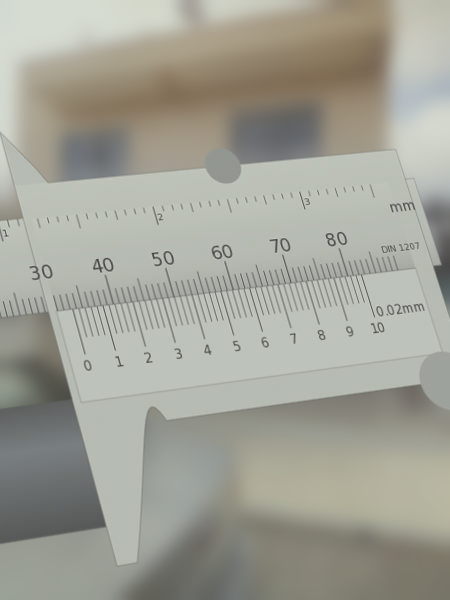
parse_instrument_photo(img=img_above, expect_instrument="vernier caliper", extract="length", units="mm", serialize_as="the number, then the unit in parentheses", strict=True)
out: 33.4 (mm)
